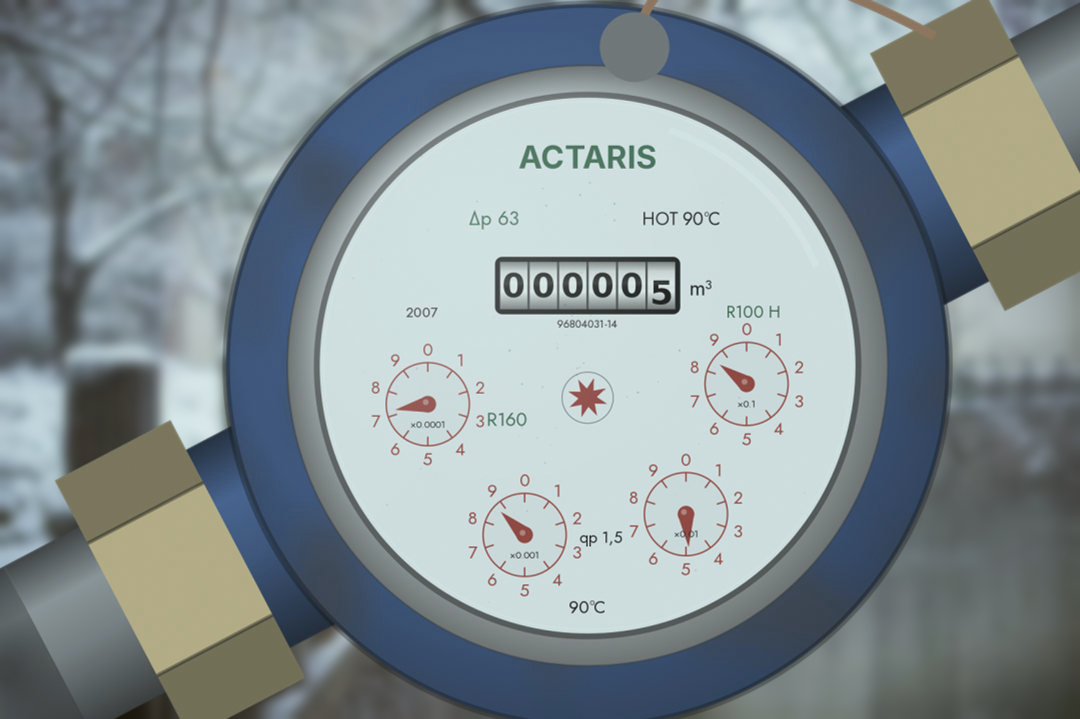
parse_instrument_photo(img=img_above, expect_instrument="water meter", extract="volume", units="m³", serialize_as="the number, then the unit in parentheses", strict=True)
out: 4.8487 (m³)
